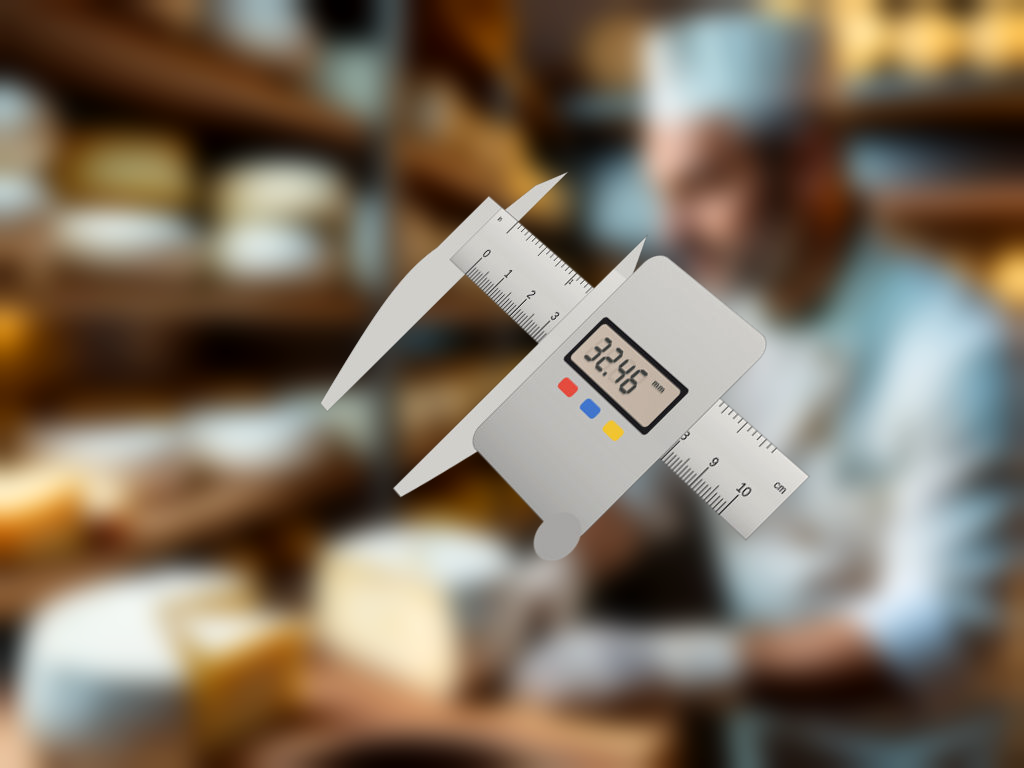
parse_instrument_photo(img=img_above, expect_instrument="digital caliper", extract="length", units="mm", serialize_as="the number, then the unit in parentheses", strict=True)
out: 32.46 (mm)
